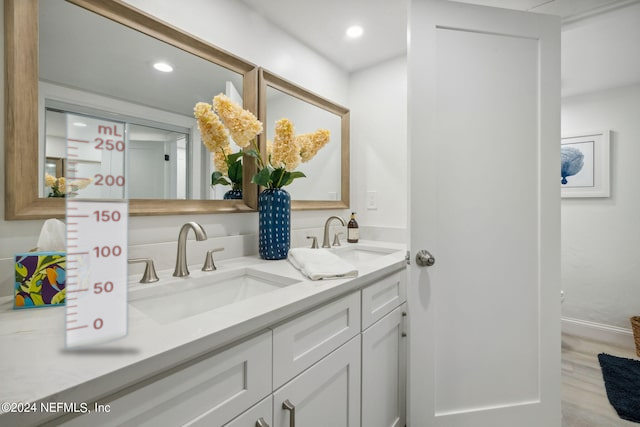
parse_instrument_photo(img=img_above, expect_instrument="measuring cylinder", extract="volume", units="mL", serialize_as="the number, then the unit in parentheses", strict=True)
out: 170 (mL)
